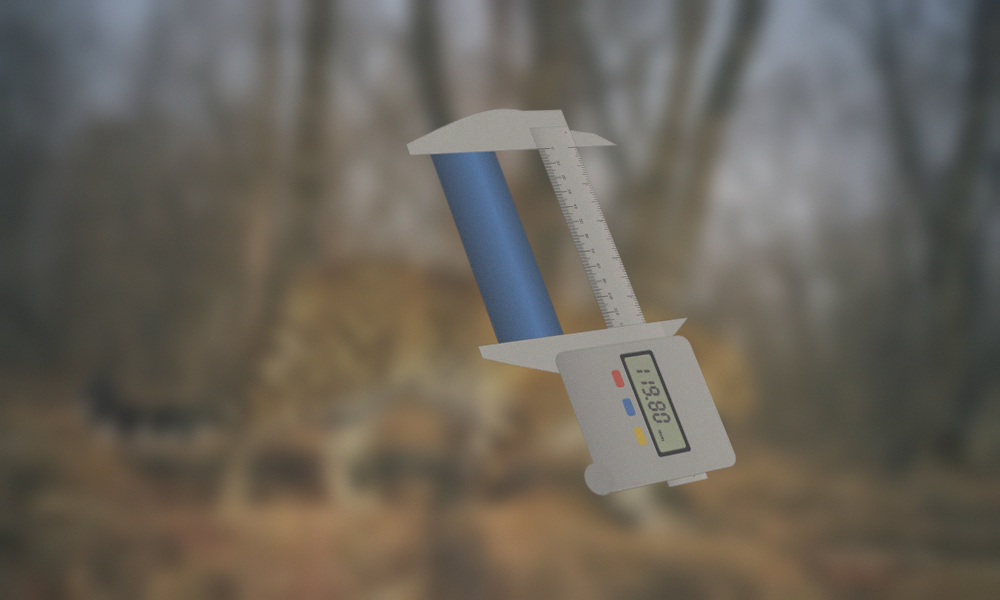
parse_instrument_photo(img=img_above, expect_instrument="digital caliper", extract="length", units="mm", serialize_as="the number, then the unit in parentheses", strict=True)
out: 119.80 (mm)
